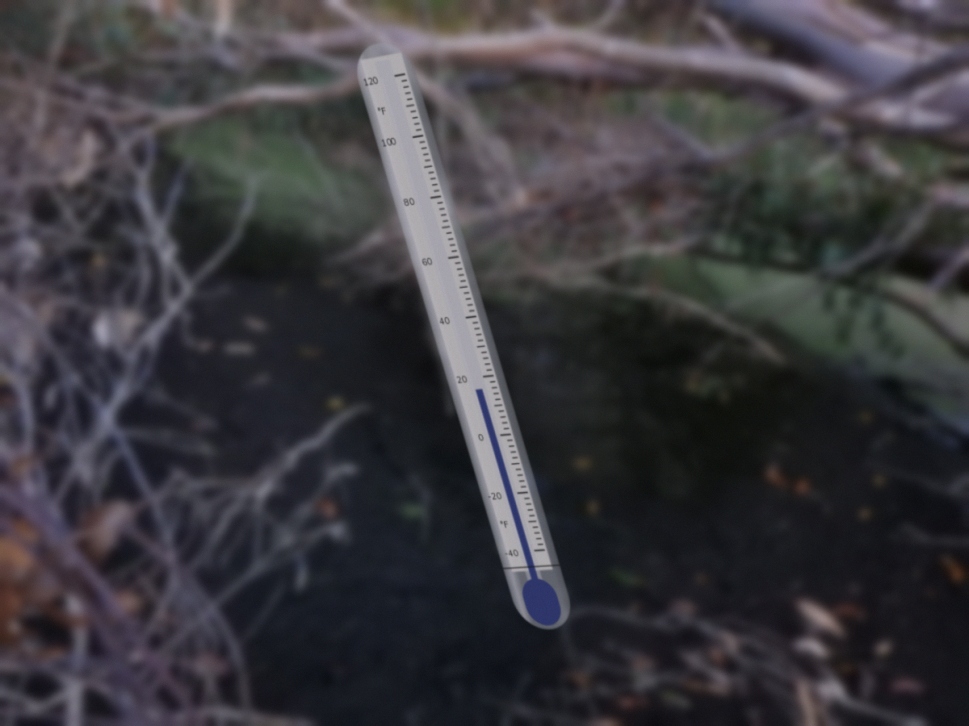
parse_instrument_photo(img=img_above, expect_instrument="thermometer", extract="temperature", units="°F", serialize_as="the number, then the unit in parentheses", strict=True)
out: 16 (°F)
